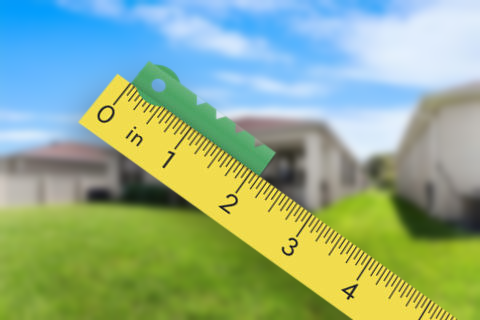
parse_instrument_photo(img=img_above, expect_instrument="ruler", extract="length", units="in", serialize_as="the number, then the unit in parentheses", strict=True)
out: 2.125 (in)
